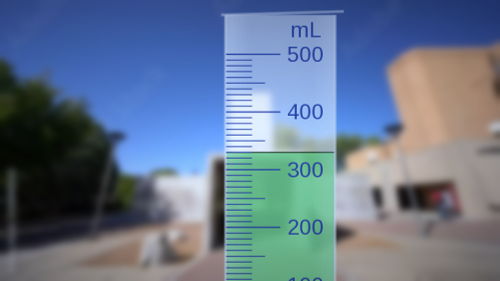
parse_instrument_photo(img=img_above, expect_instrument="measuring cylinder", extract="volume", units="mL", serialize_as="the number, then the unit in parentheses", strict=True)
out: 330 (mL)
